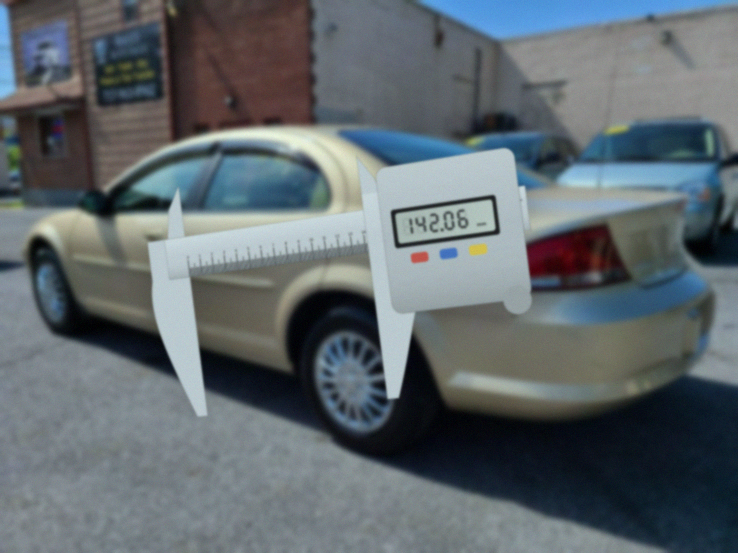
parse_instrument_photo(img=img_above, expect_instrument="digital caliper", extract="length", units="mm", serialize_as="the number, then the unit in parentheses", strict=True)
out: 142.06 (mm)
